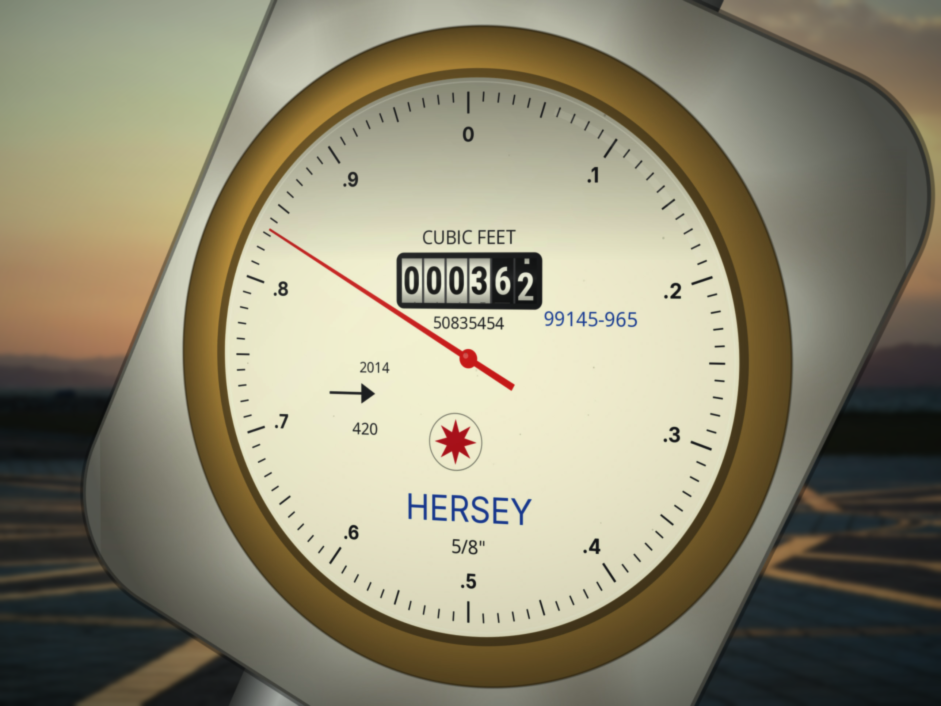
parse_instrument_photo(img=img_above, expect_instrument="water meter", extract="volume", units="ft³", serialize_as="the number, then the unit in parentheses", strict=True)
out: 361.83 (ft³)
